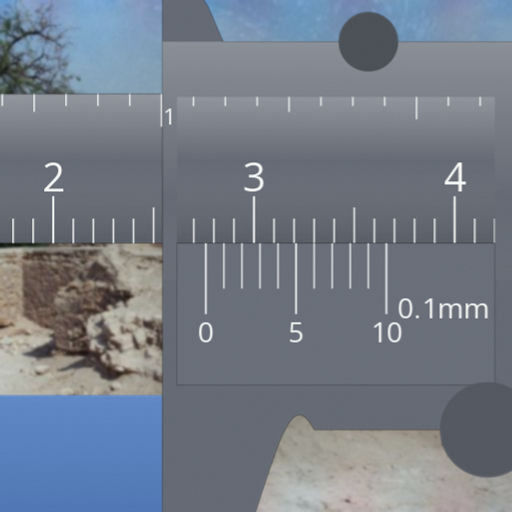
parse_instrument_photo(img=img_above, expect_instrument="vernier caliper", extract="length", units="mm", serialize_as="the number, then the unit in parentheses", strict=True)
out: 27.6 (mm)
